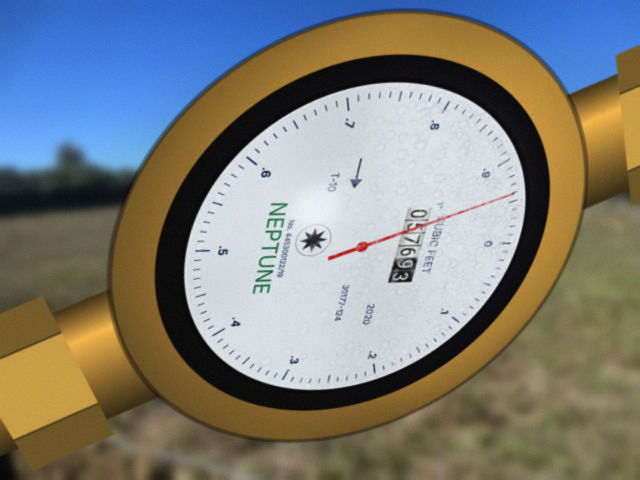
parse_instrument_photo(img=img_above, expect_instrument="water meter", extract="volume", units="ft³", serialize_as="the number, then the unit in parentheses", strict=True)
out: 57692.94 (ft³)
